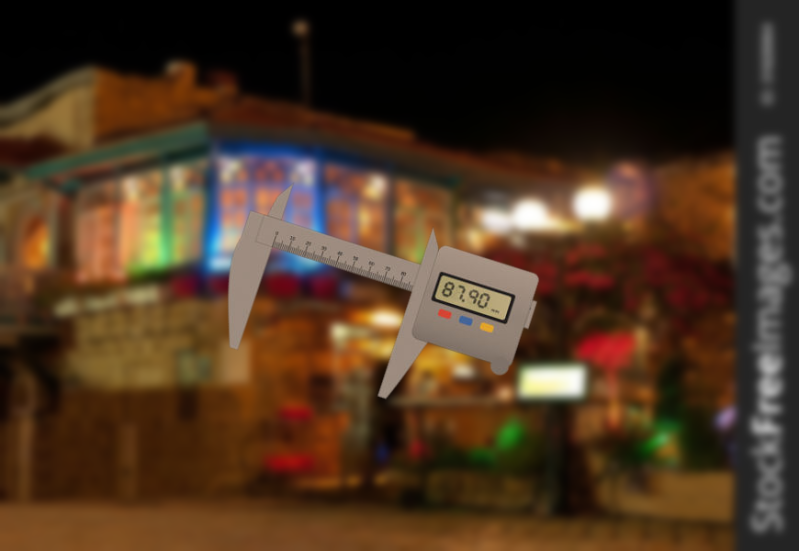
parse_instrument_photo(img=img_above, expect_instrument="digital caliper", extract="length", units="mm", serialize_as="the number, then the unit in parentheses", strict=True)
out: 87.90 (mm)
